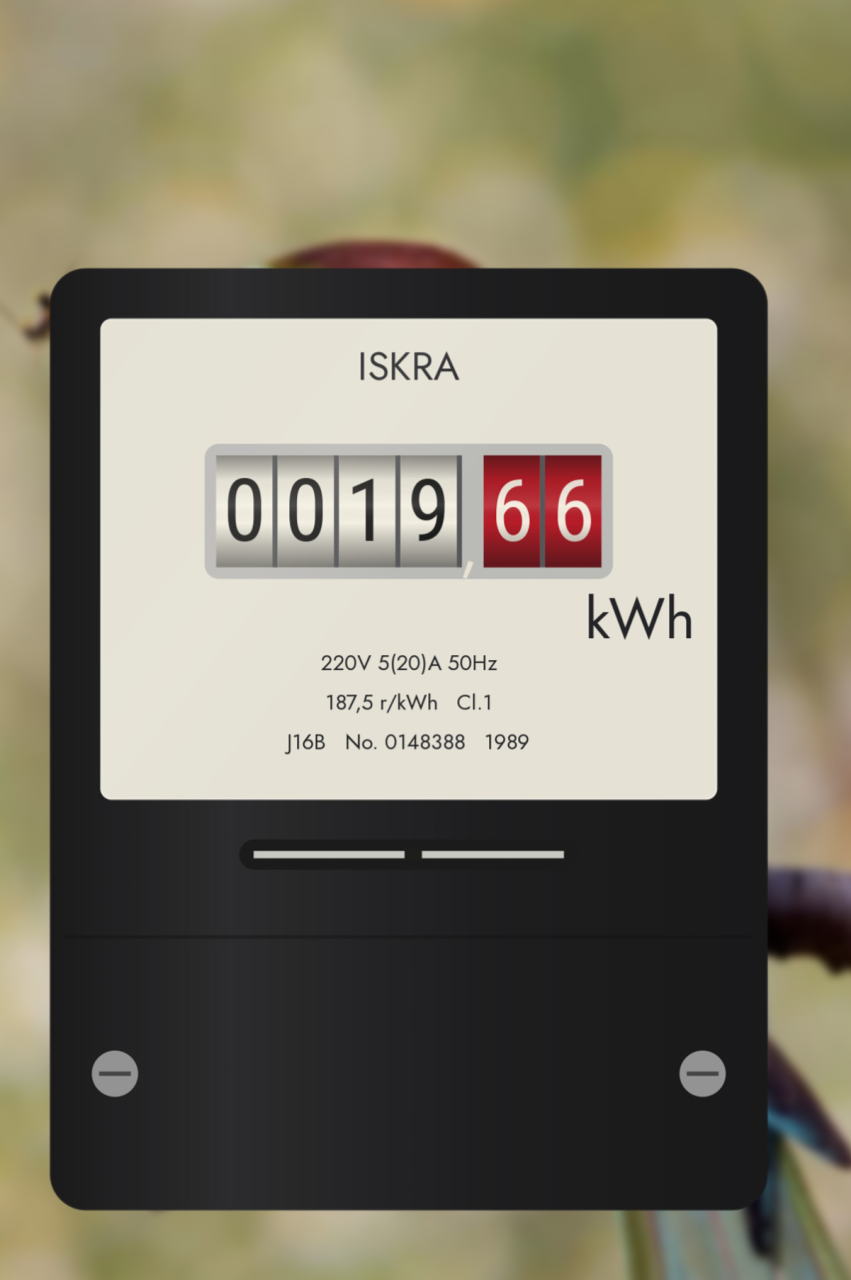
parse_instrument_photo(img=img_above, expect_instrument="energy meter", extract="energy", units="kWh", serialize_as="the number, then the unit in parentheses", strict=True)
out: 19.66 (kWh)
